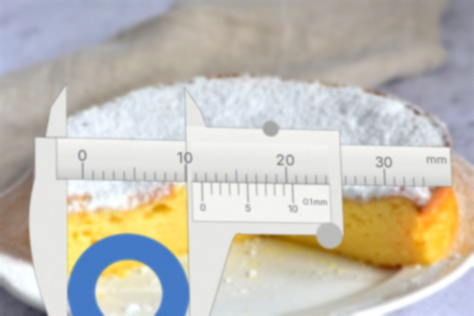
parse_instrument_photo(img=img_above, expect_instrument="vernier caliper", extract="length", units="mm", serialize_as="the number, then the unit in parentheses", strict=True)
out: 11.6 (mm)
